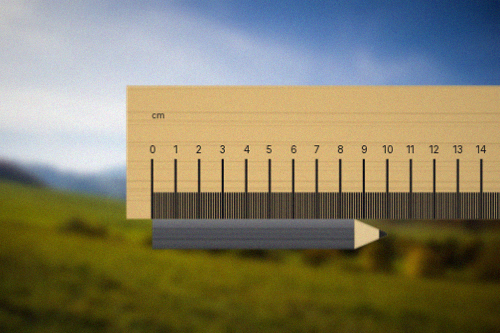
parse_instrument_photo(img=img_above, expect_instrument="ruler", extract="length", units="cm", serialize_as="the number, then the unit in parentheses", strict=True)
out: 10 (cm)
